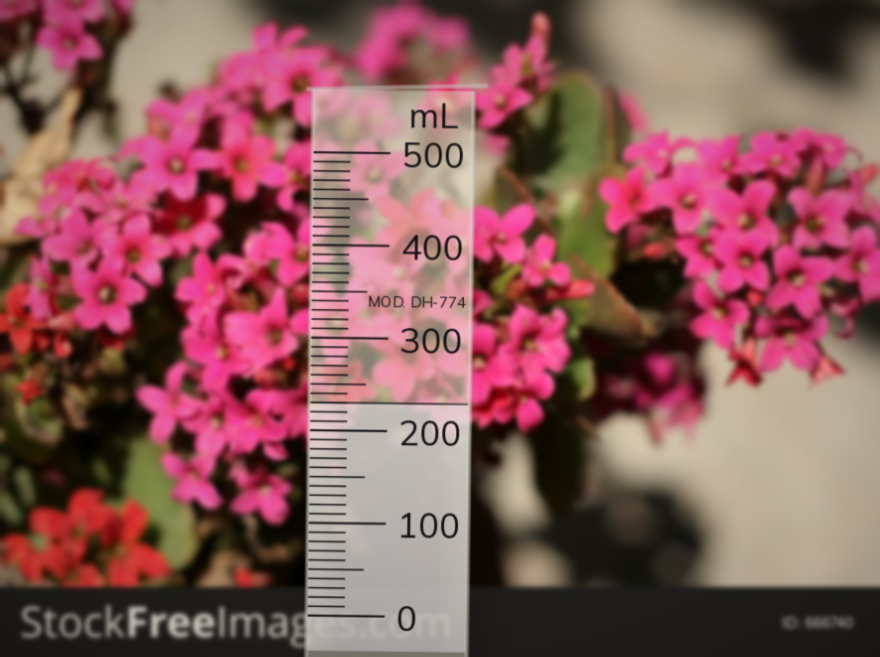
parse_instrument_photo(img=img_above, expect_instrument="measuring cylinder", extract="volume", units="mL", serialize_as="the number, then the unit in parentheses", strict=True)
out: 230 (mL)
